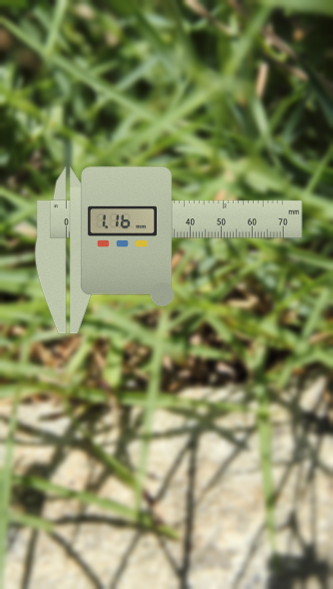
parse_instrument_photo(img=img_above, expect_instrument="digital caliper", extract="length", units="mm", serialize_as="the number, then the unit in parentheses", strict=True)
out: 1.16 (mm)
